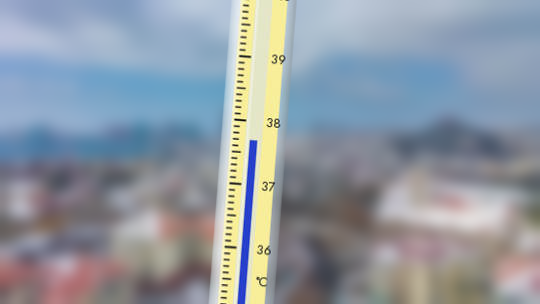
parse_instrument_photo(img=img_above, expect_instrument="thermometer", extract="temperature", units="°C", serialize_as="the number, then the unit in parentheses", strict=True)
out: 37.7 (°C)
